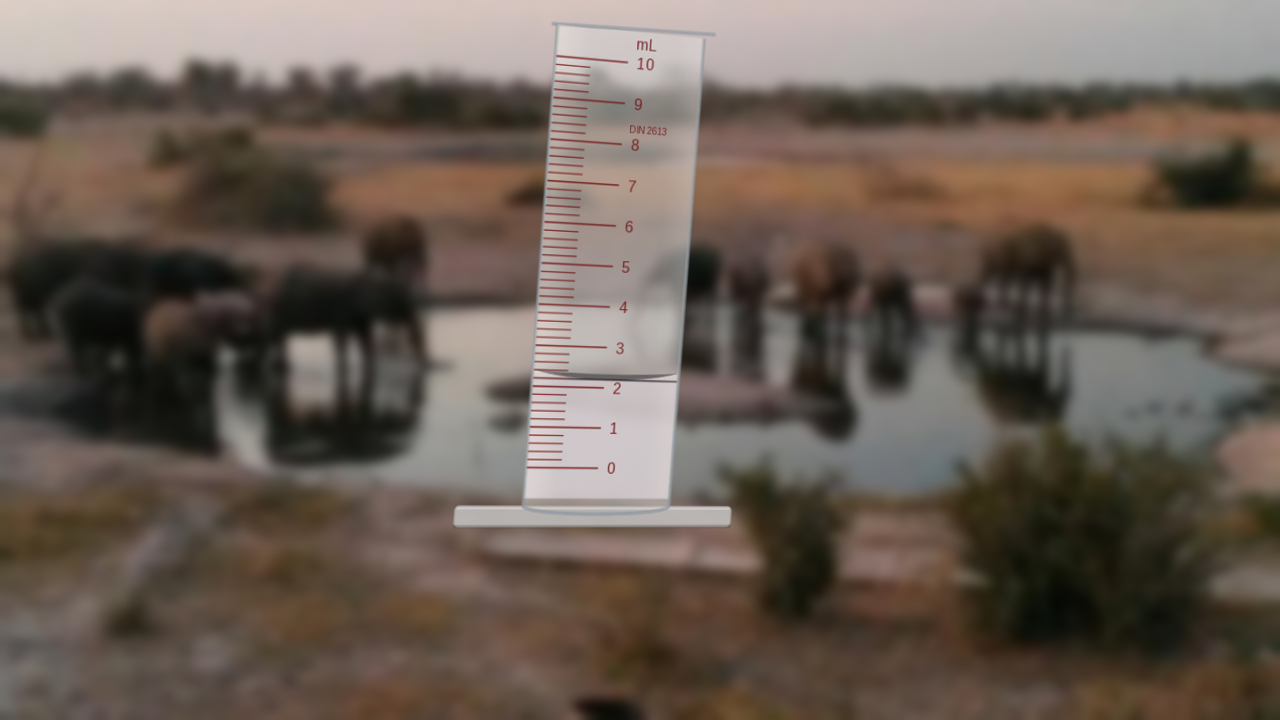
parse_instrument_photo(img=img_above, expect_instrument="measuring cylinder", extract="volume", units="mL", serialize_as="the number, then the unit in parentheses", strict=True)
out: 2.2 (mL)
